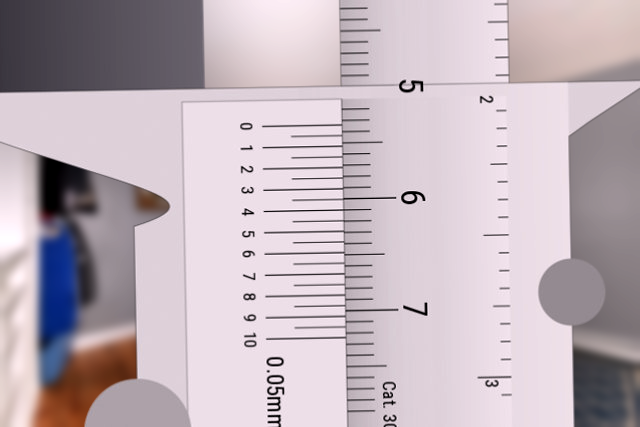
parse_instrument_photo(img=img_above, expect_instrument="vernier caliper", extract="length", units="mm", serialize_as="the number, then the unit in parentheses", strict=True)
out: 53.4 (mm)
